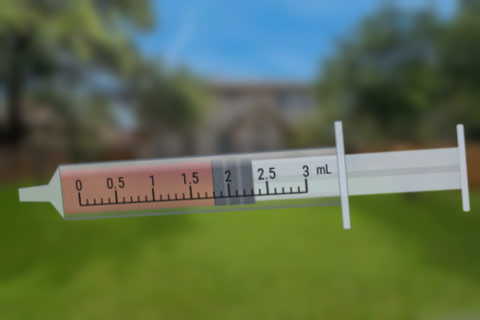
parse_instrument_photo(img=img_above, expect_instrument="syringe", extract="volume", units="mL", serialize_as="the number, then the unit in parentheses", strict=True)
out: 1.8 (mL)
